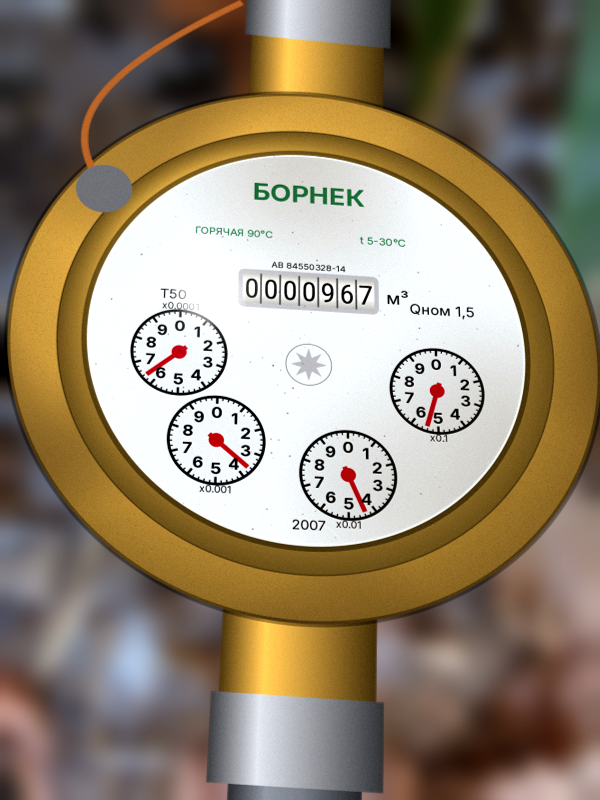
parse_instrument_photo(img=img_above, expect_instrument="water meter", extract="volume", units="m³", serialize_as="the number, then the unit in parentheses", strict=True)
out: 967.5436 (m³)
